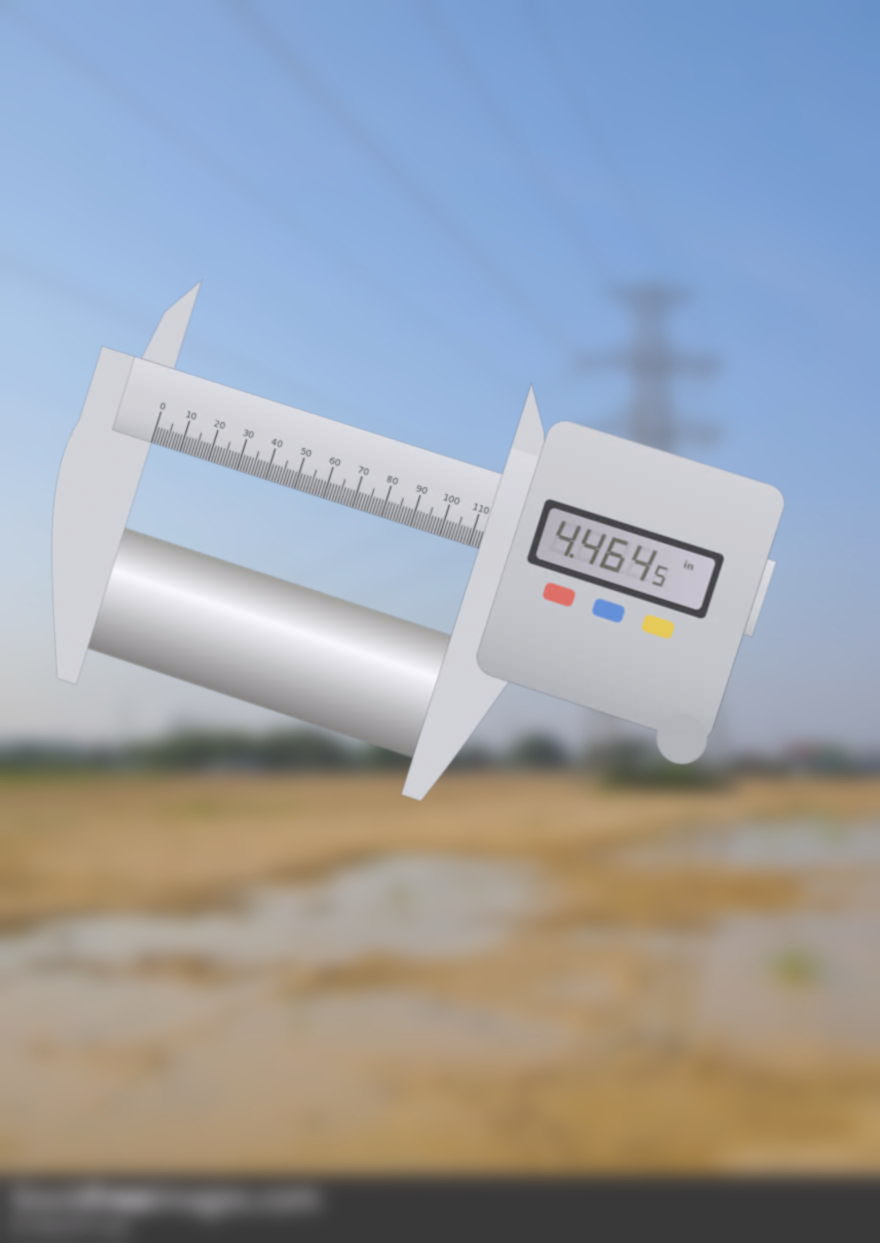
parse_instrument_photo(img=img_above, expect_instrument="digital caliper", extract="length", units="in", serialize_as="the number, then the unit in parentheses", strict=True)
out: 4.4645 (in)
